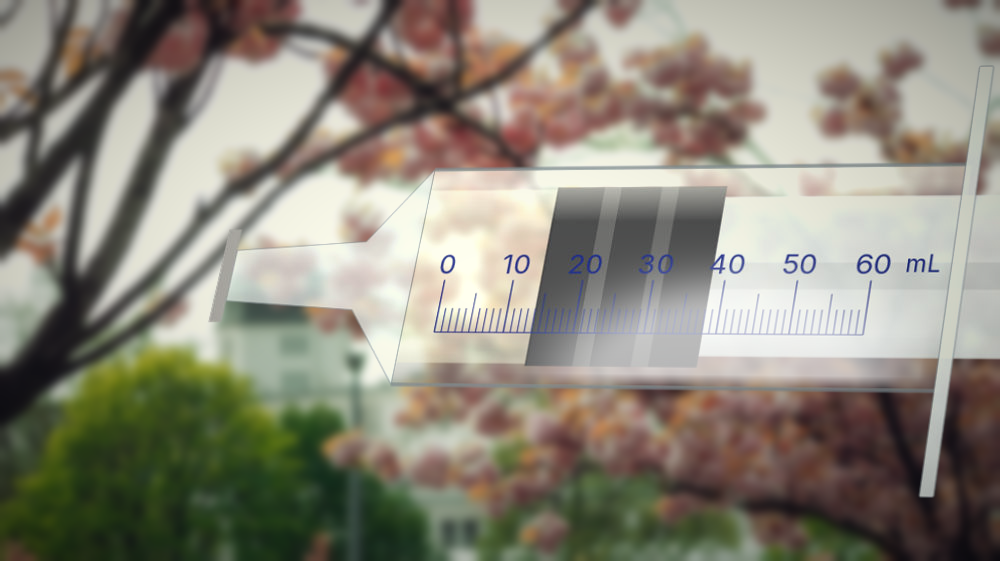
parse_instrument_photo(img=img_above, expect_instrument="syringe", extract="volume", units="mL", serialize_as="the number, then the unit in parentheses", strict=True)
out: 14 (mL)
